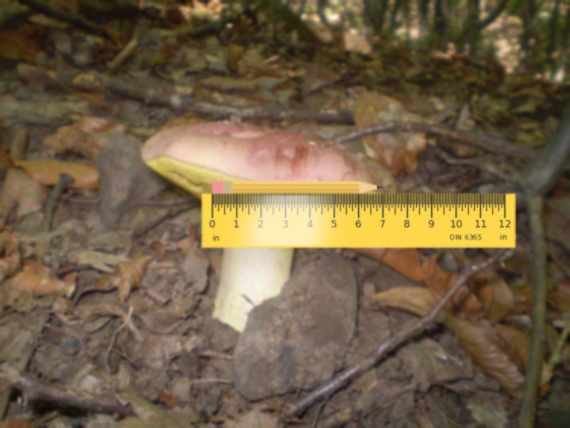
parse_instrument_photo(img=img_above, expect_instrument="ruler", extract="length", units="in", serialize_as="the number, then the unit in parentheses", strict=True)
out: 7 (in)
